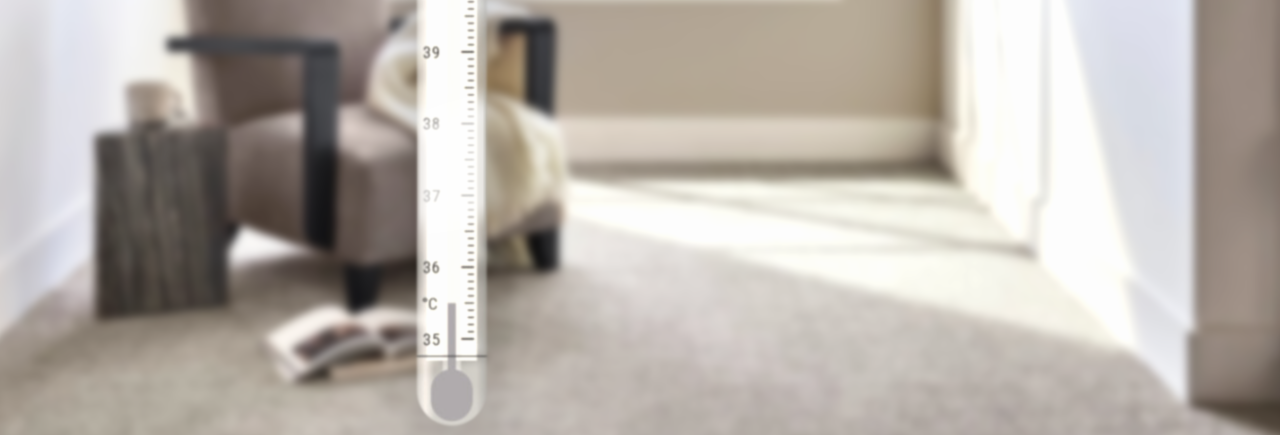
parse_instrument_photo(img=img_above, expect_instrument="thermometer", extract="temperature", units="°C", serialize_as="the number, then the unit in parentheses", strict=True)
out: 35.5 (°C)
